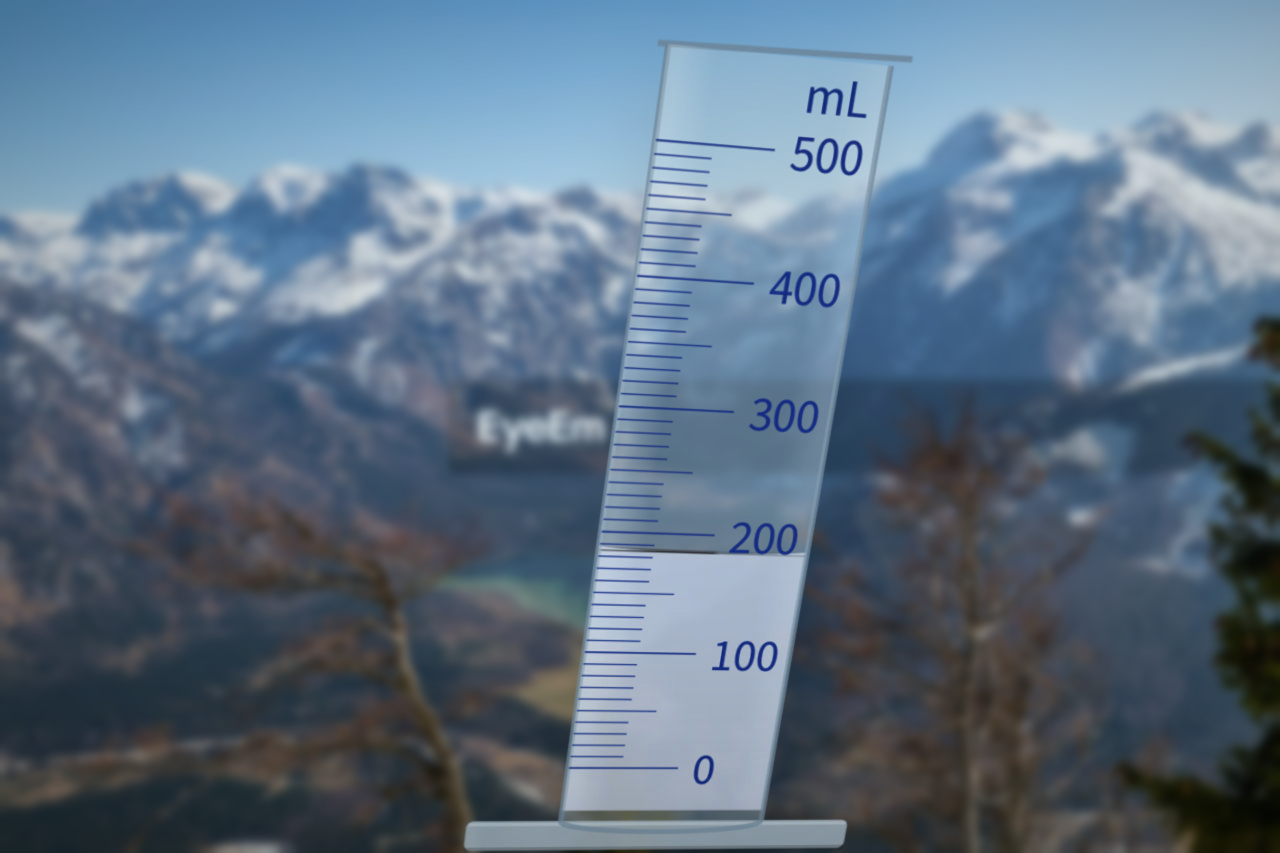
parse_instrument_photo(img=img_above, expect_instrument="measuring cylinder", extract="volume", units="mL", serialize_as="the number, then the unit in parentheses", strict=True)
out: 185 (mL)
